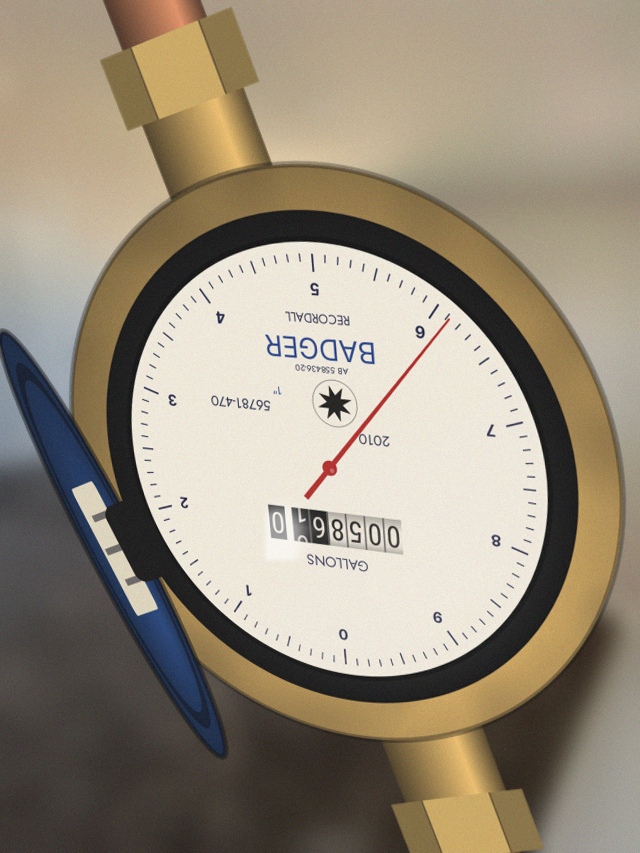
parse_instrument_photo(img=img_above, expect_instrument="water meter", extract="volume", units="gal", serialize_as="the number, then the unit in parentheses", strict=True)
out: 58606.1 (gal)
